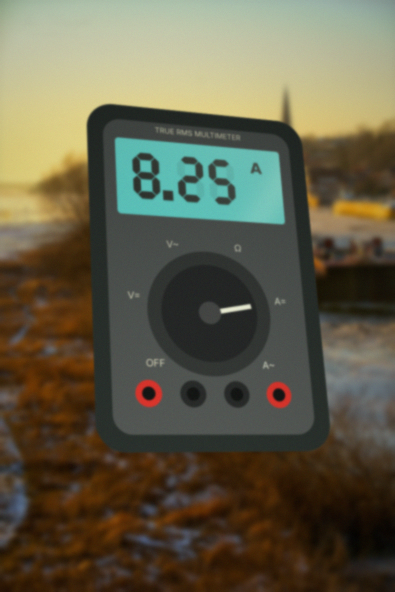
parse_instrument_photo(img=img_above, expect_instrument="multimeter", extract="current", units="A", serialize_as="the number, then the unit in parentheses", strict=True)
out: 8.25 (A)
